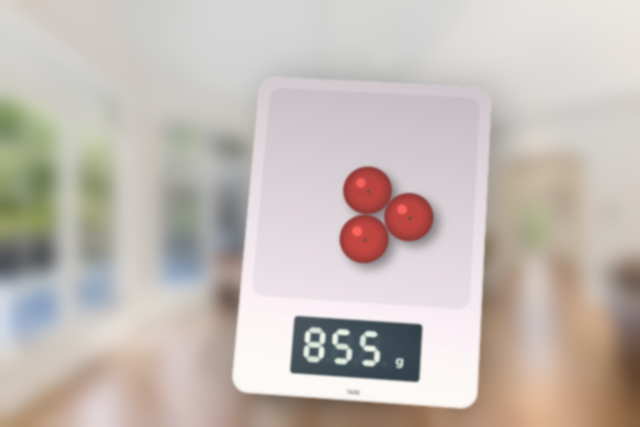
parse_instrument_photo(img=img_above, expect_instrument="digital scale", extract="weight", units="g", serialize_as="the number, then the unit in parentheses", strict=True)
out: 855 (g)
